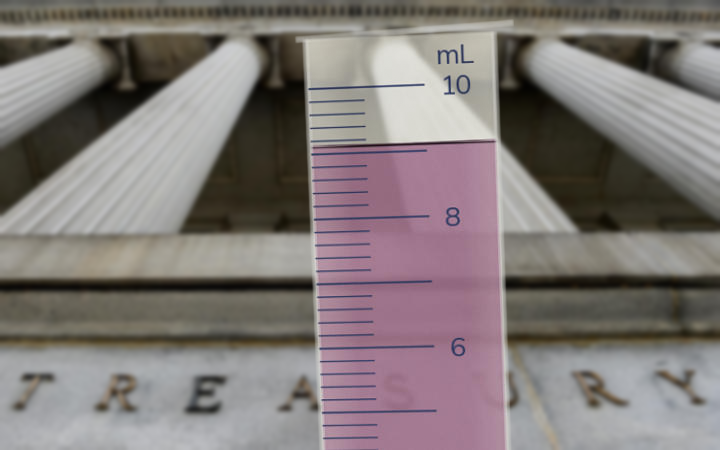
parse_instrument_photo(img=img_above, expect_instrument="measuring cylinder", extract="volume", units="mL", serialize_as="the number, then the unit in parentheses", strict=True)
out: 9.1 (mL)
